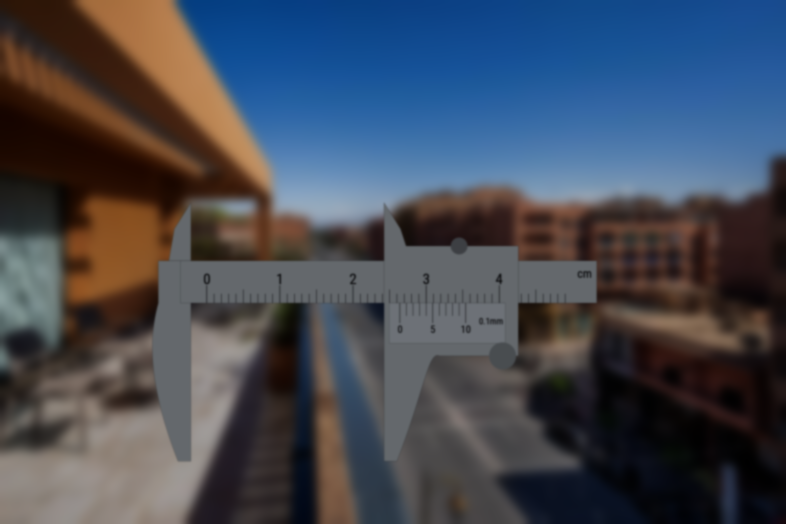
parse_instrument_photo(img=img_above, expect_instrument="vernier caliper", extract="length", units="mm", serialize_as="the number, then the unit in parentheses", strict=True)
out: 26.4 (mm)
